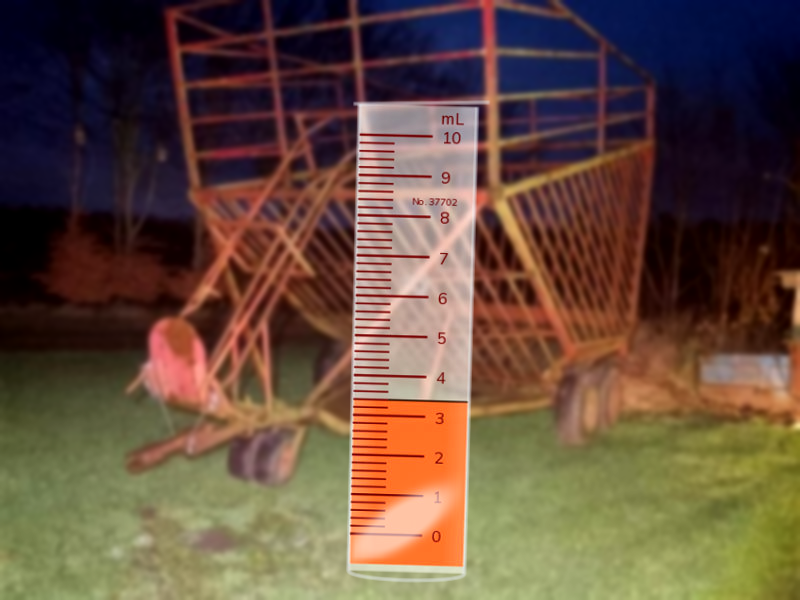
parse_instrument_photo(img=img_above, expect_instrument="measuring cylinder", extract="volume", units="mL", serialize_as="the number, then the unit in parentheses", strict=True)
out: 3.4 (mL)
